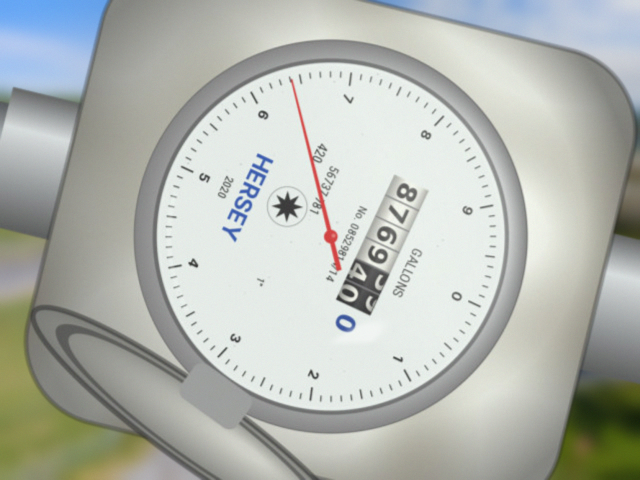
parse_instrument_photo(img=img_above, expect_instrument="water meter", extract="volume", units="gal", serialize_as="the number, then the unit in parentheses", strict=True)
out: 8769396.4 (gal)
